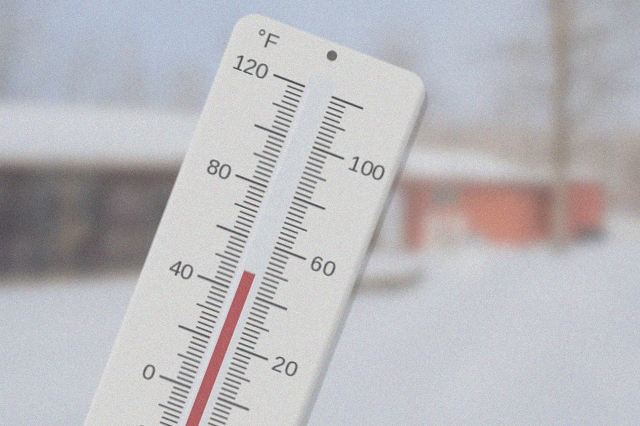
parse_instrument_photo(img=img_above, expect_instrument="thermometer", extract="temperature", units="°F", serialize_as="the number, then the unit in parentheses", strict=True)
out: 48 (°F)
